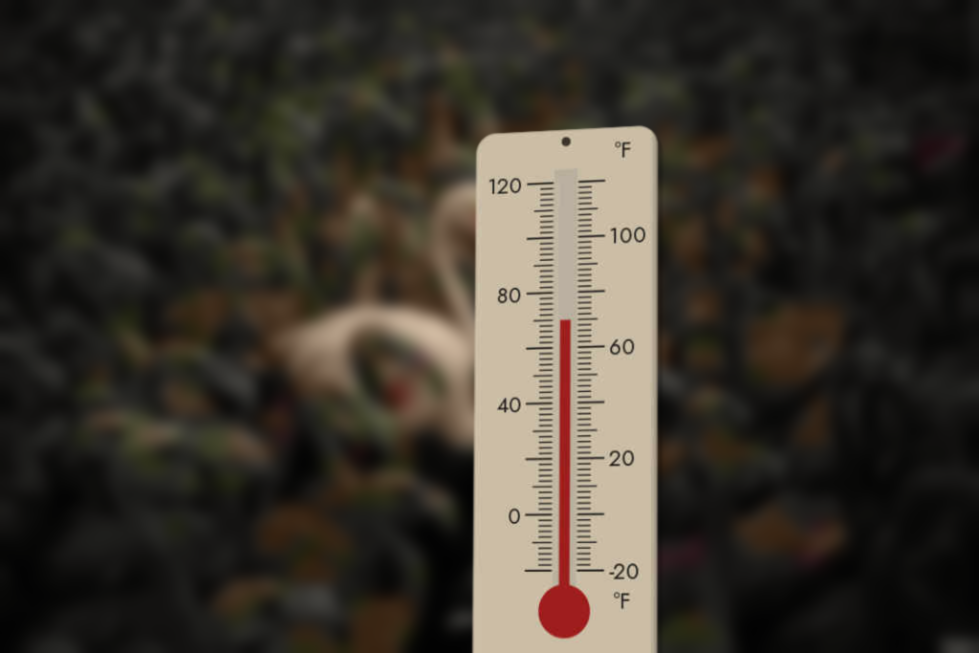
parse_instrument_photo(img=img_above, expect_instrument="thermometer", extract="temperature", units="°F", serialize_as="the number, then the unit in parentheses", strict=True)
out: 70 (°F)
